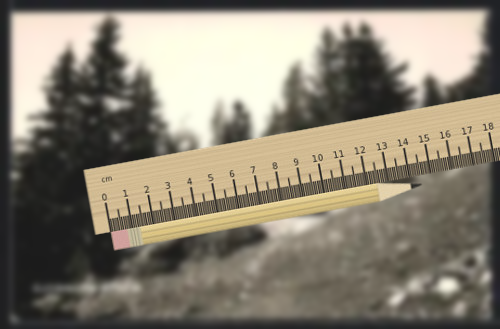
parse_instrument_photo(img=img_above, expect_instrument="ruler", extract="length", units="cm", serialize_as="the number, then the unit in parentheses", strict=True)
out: 14.5 (cm)
